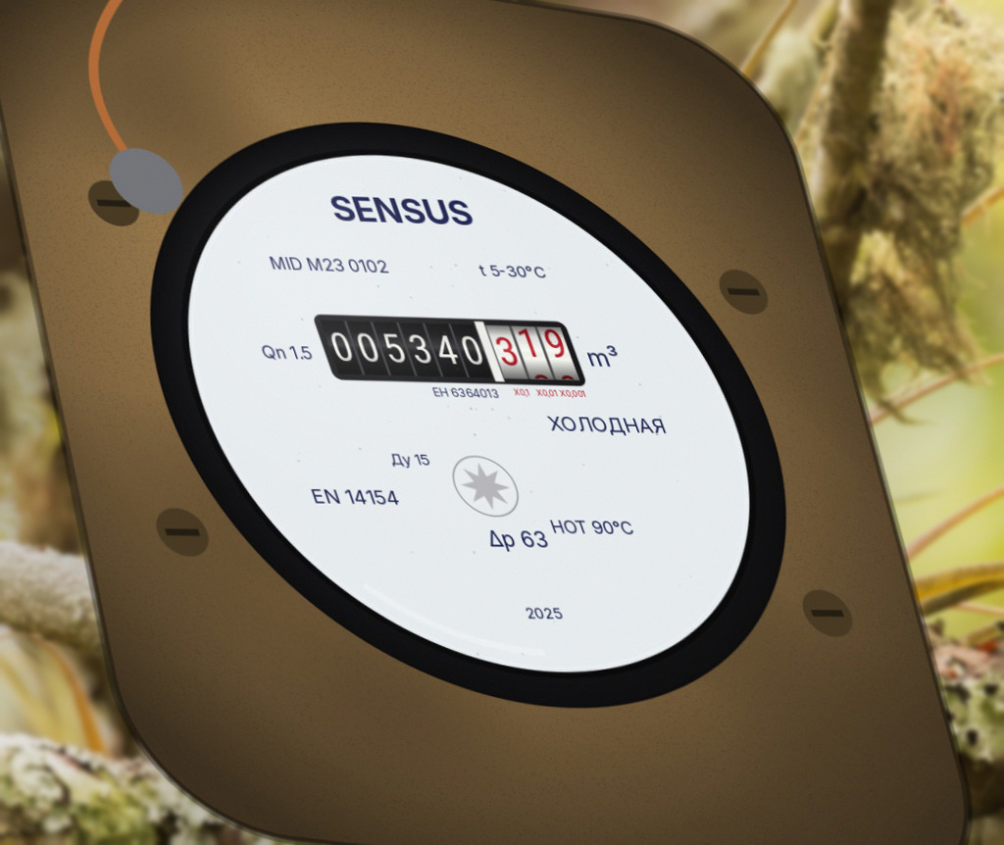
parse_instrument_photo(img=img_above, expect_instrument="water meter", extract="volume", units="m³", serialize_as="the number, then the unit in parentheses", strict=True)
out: 5340.319 (m³)
